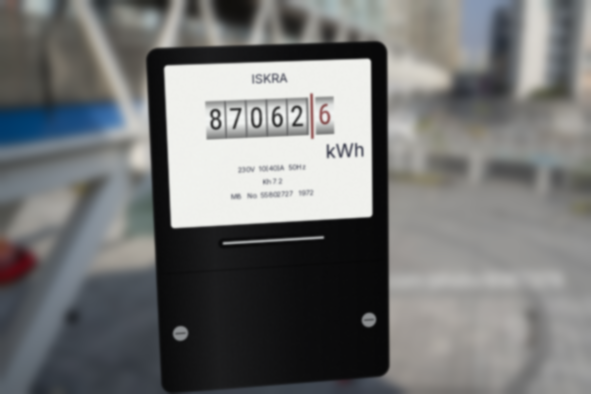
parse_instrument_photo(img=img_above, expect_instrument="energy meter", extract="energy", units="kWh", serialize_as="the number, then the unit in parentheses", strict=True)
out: 87062.6 (kWh)
